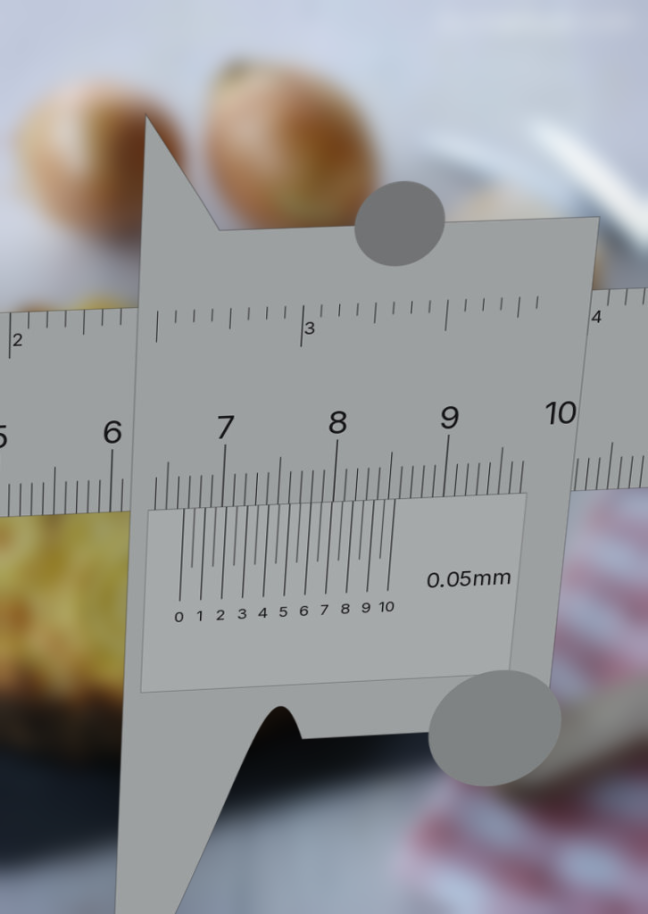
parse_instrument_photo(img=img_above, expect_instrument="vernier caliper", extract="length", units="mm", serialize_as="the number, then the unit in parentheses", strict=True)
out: 66.6 (mm)
